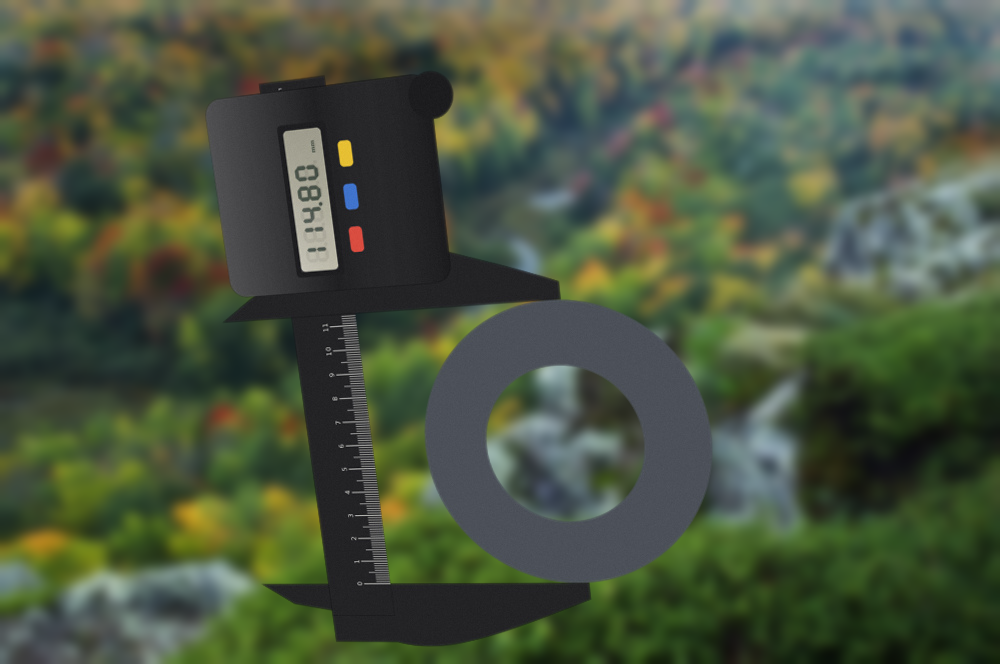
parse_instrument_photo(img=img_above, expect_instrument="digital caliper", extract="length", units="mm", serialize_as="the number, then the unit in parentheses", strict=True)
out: 114.80 (mm)
